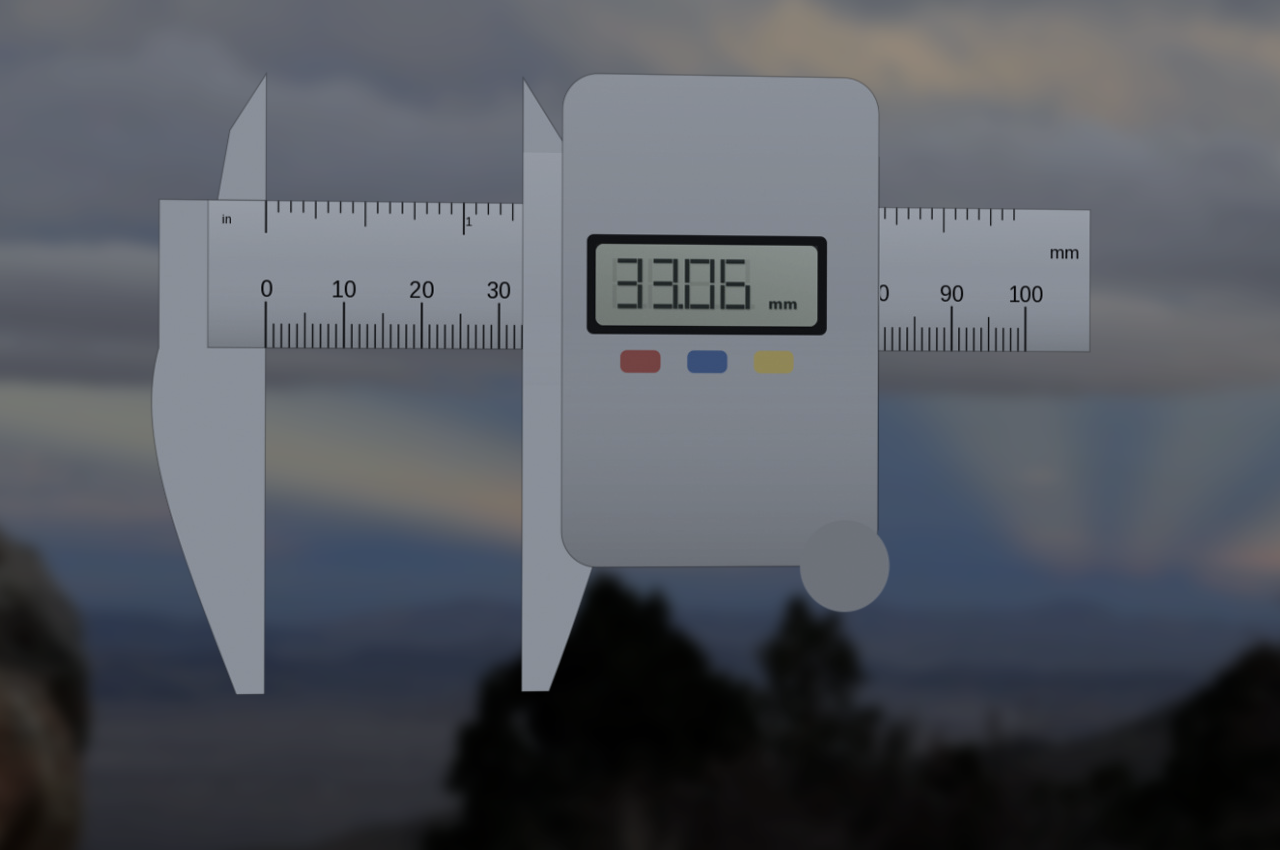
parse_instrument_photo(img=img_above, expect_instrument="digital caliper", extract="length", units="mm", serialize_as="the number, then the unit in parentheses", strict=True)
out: 33.06 (mm)
